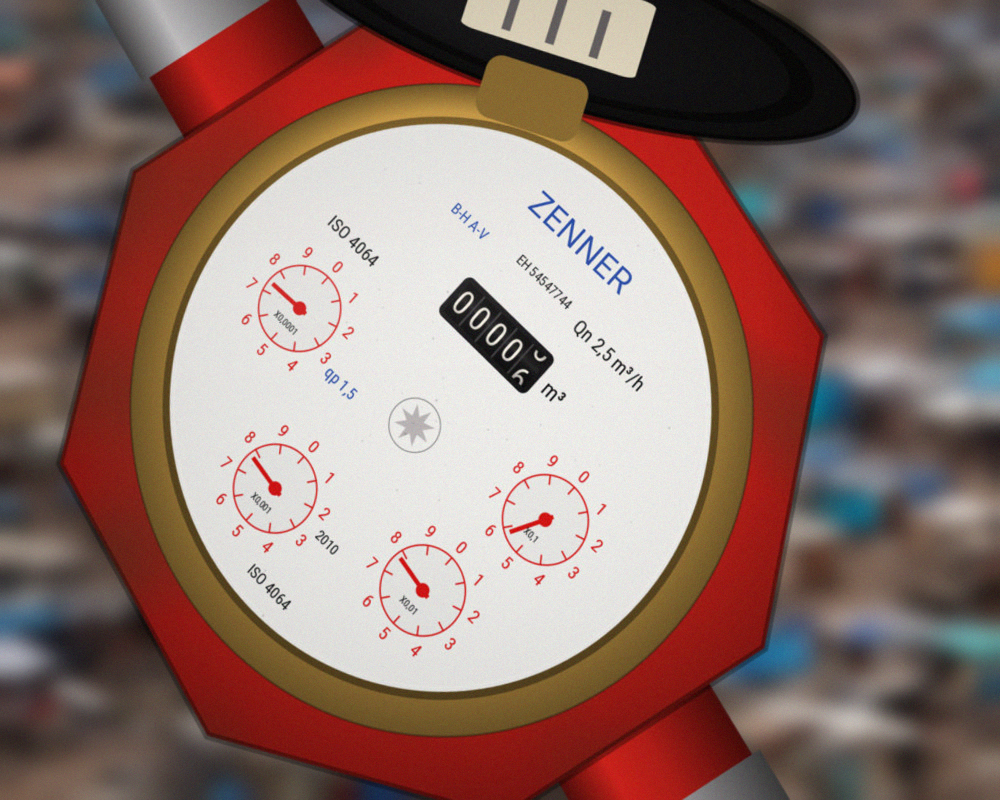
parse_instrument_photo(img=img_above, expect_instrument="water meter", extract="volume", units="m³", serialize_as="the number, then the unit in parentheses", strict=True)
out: 5.5777 (m³)
